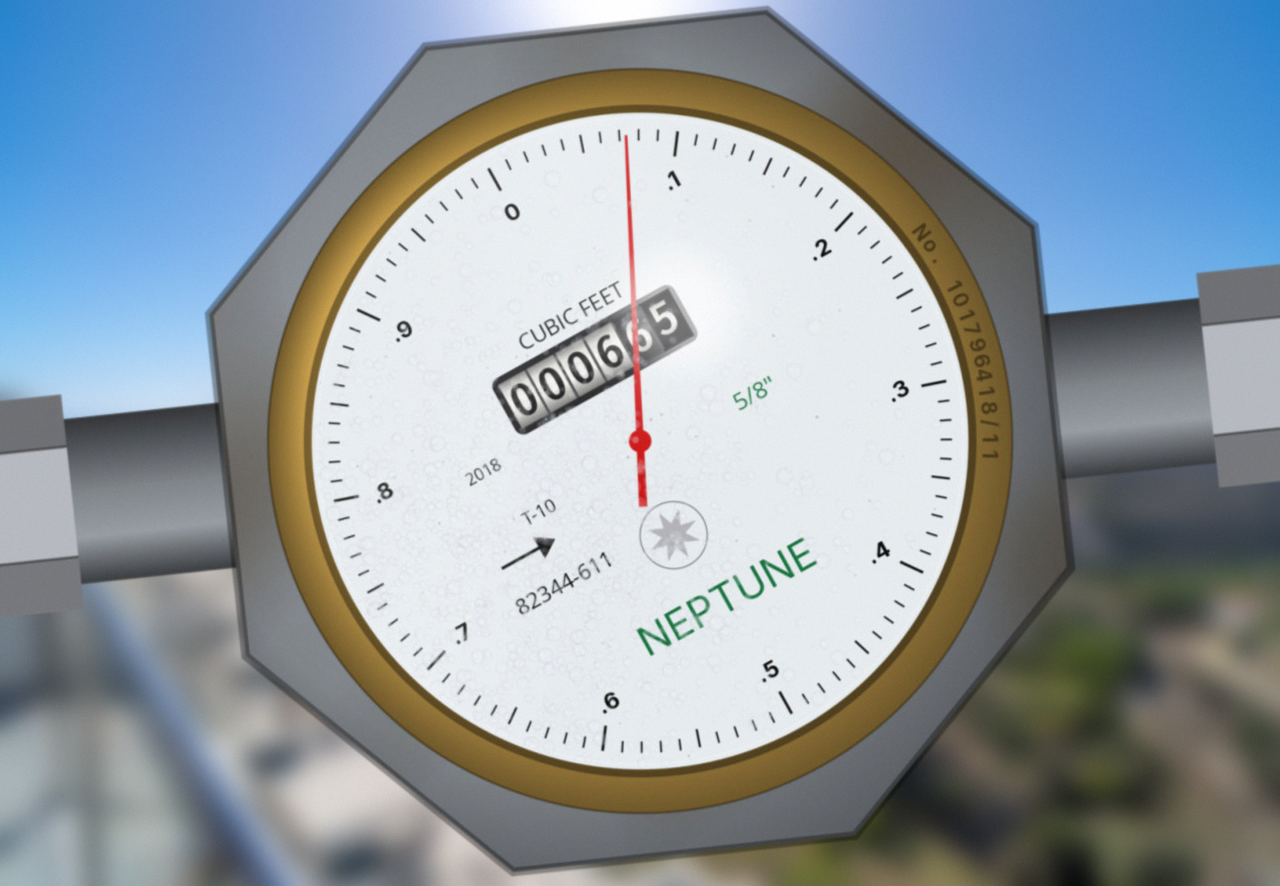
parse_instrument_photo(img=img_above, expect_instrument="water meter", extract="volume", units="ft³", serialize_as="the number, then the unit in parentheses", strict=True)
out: 665.07 (ft³)
